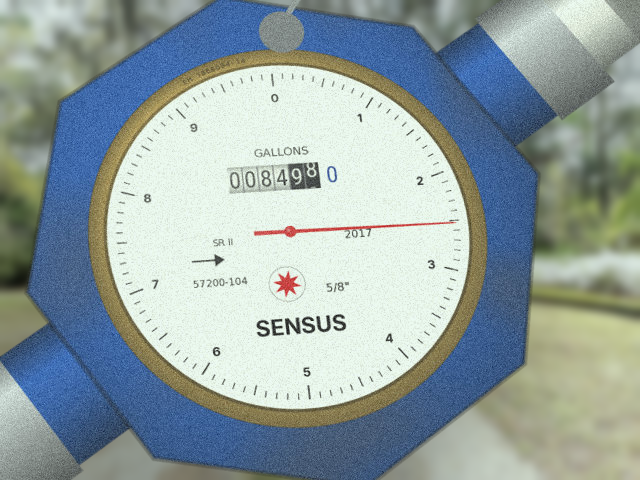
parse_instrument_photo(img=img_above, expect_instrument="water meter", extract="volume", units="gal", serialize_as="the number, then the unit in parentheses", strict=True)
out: 84982.5 (gal)
